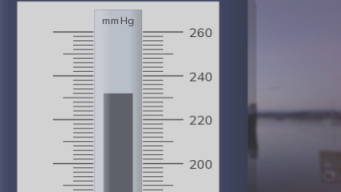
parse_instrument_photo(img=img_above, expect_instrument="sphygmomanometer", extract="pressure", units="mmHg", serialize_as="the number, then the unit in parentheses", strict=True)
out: 232 (mmHg)
